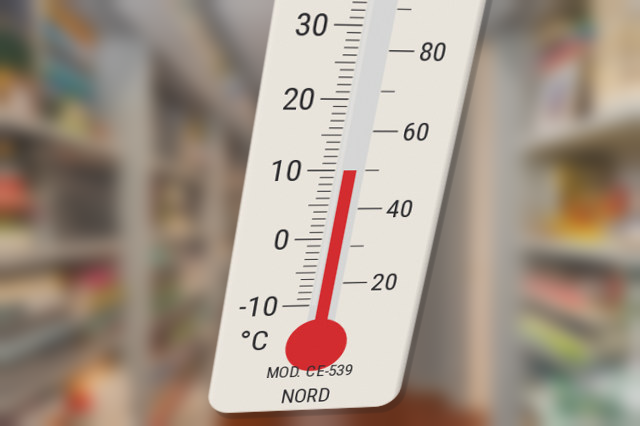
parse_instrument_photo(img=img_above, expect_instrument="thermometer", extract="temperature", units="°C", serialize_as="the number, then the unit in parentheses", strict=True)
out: 10 (°C)
